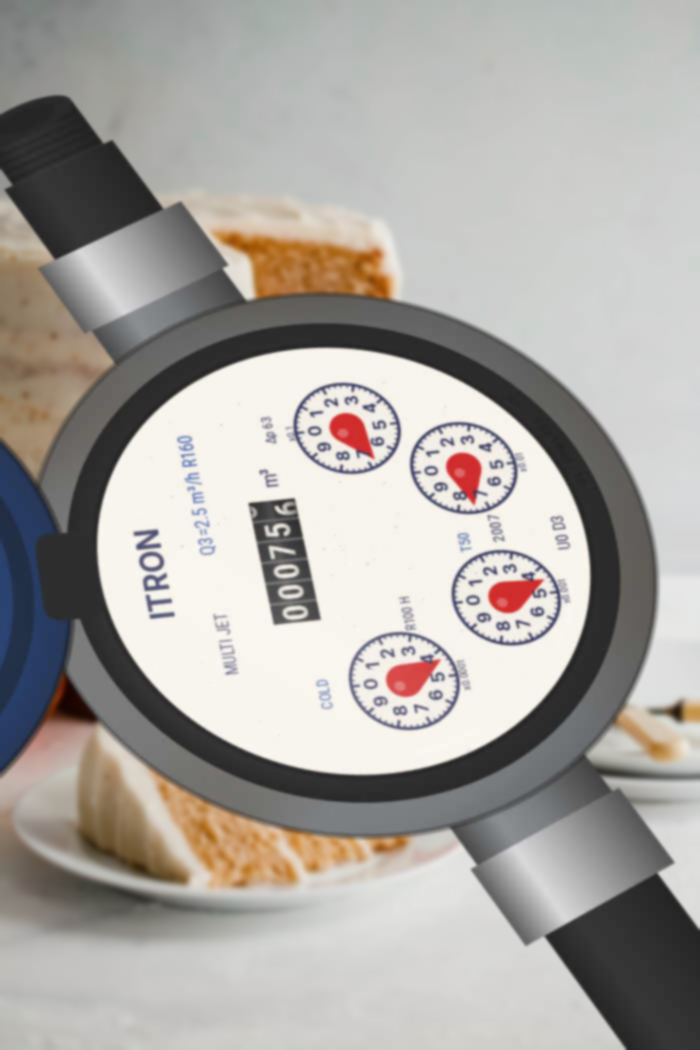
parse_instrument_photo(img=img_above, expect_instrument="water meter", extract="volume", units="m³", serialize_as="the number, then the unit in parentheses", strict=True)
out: 755.6744 (m³)
